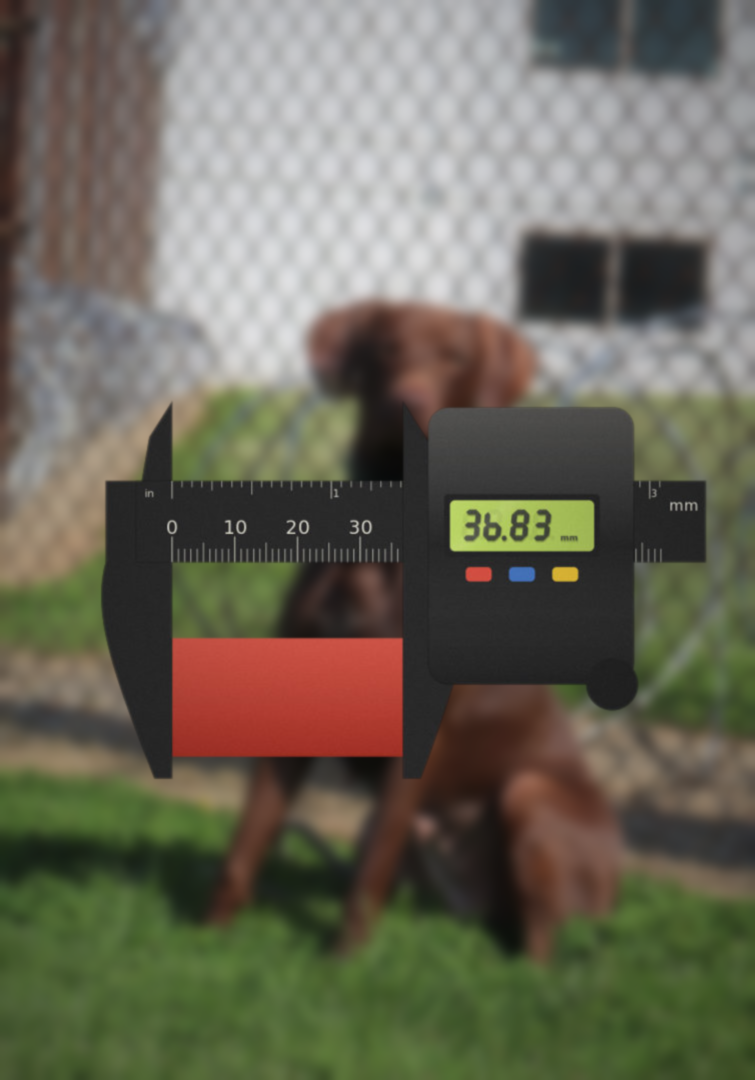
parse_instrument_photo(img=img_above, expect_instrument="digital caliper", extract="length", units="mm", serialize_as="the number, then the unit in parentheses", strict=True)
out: 36.83 (mm)
